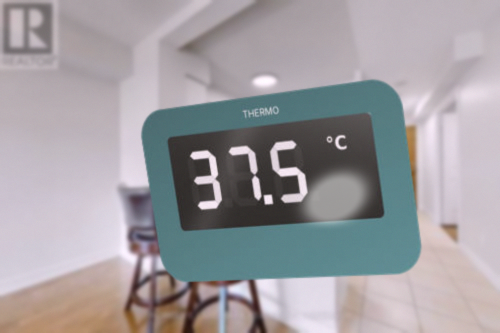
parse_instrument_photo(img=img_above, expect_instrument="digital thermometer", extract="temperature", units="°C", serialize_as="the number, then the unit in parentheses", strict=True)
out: 37.5 (°C)
